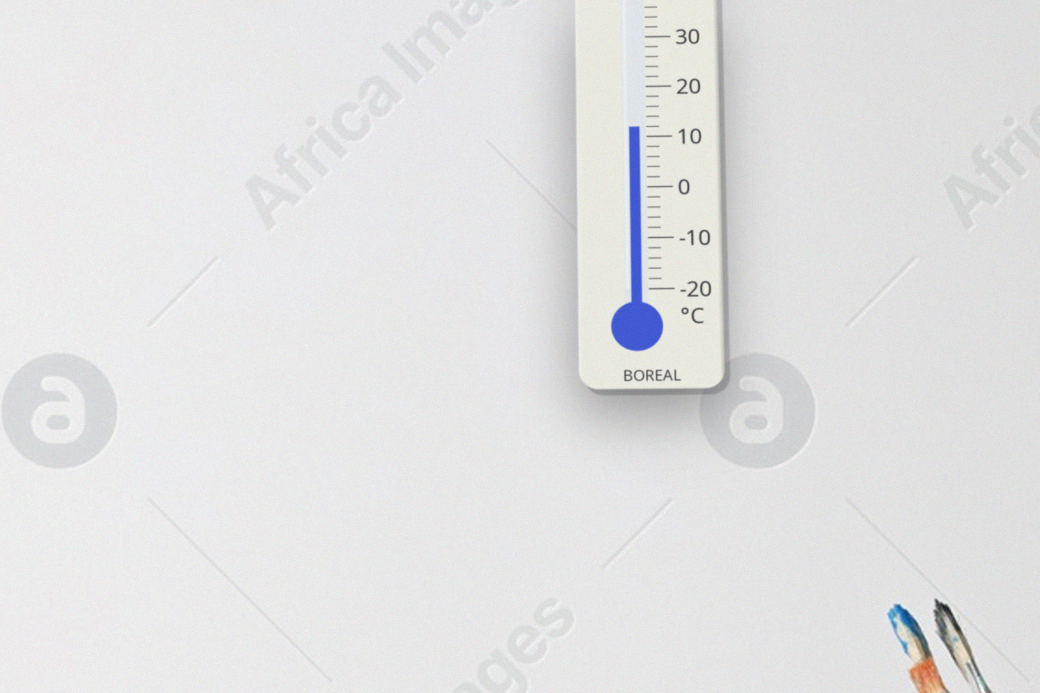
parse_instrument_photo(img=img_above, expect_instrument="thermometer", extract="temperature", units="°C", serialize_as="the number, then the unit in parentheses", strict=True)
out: 12 (°C)
